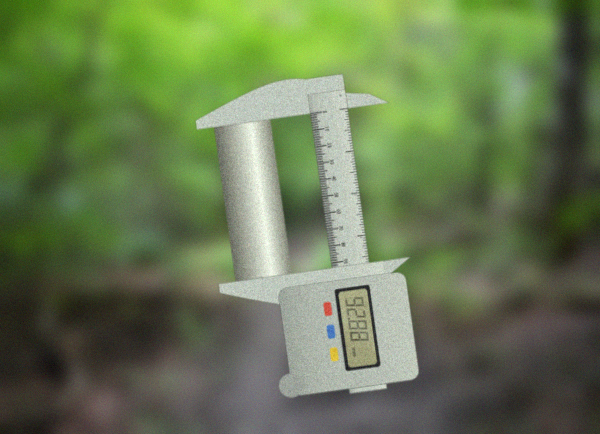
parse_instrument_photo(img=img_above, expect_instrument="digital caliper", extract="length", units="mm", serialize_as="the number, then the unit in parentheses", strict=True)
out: 92.88 (mm)
